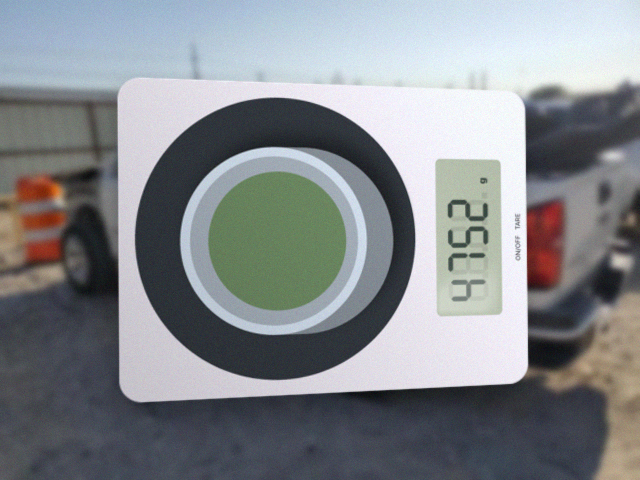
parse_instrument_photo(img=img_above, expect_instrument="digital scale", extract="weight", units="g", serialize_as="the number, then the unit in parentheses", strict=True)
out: 4752 (g)
